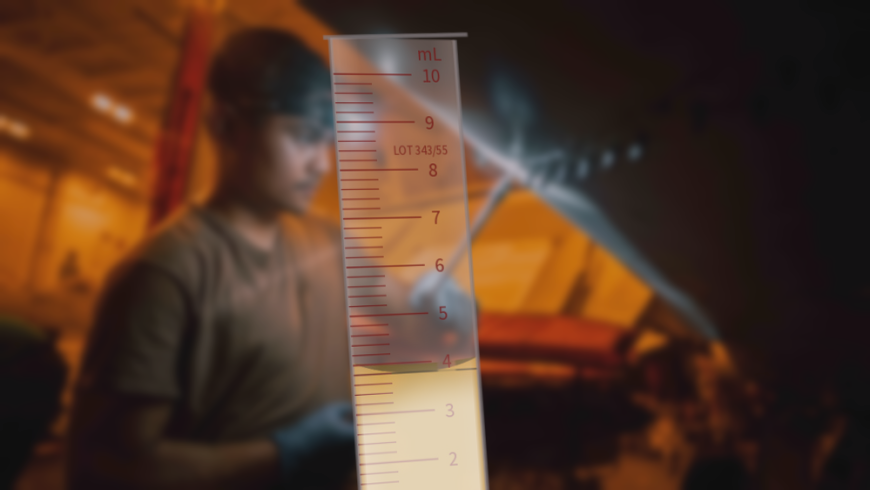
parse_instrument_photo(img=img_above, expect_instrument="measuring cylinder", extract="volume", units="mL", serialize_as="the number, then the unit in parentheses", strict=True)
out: 3.8 (mL)
